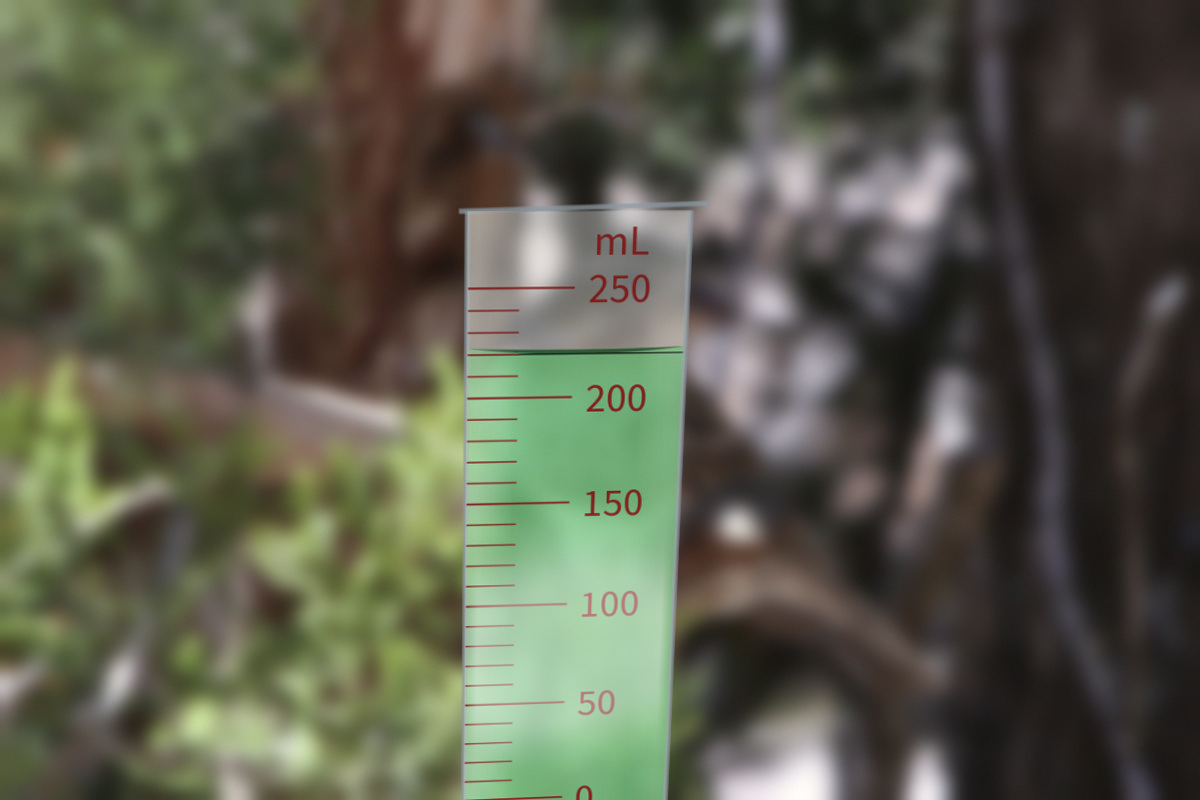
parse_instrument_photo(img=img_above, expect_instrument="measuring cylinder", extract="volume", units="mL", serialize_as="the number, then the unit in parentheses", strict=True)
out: 220 (mL)
